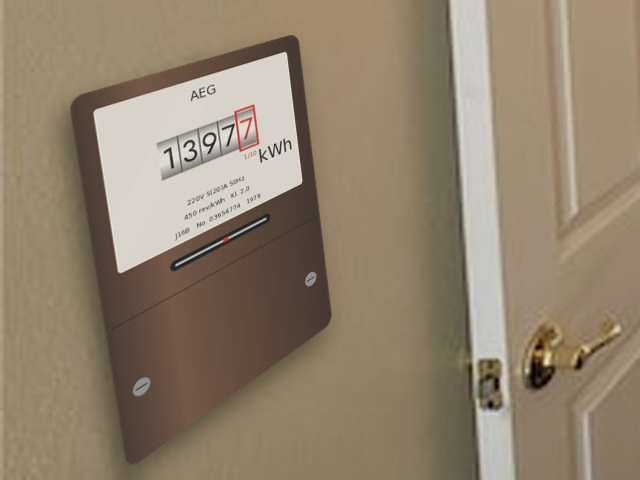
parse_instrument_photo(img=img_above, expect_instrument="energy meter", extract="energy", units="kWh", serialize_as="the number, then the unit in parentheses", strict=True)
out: 1397.7 (kWh)
